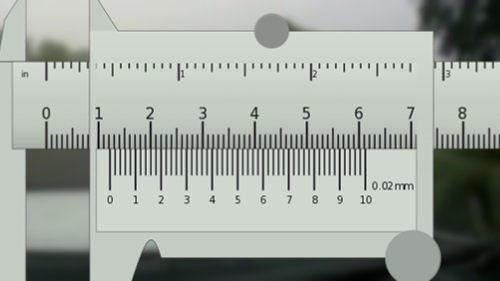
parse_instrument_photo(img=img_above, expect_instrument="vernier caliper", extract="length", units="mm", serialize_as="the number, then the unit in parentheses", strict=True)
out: 12.2 (mm)
